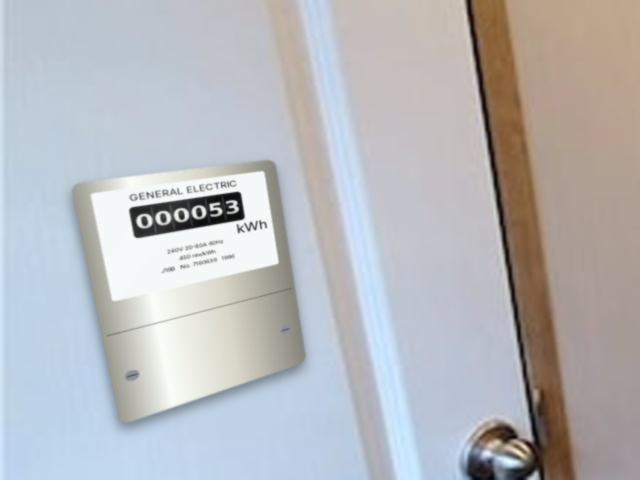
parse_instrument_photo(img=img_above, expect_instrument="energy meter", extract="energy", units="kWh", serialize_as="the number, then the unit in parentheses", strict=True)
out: 53 (kWh)
